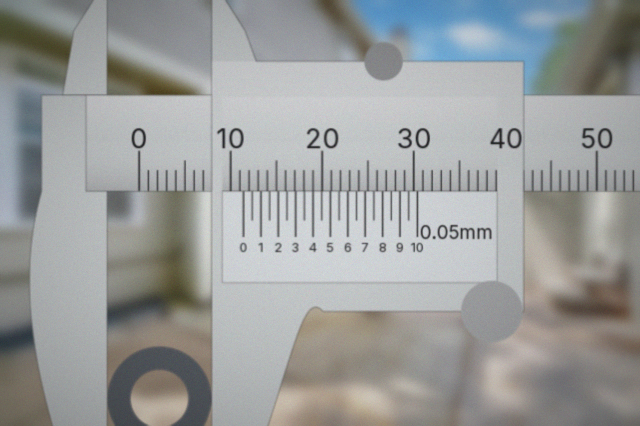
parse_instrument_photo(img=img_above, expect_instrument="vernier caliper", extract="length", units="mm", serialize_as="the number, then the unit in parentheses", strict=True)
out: 11.4 (mm)
